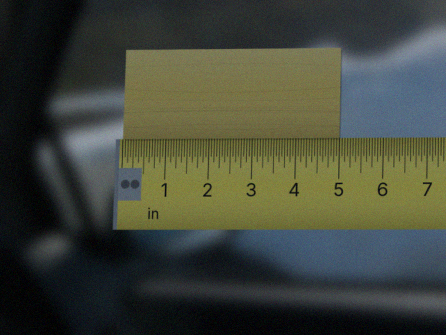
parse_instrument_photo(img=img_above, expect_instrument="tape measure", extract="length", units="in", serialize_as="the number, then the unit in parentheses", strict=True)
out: 5 (in)
